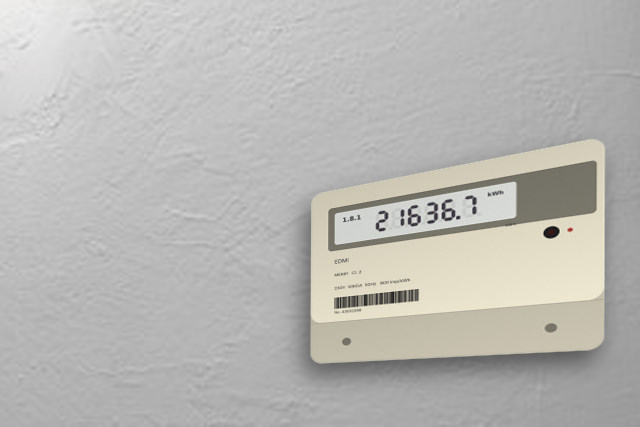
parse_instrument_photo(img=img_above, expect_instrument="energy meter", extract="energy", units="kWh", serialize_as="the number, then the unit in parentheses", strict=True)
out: 21636.7 (kWh)
